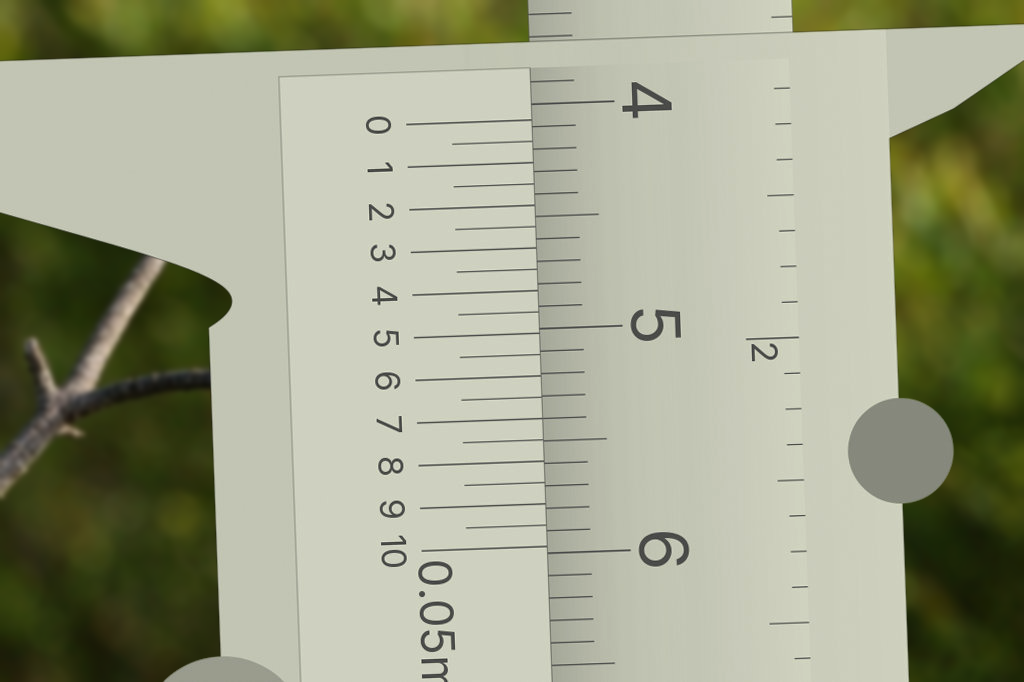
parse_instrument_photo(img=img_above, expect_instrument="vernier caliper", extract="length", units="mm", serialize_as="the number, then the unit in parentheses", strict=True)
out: 40.7 (mm)
